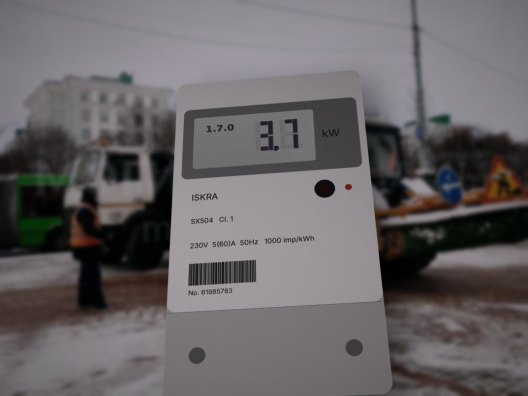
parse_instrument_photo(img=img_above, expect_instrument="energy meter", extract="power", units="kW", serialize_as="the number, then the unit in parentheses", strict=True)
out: 3.7 (kW)
